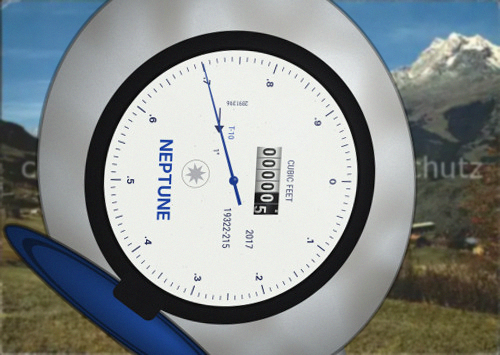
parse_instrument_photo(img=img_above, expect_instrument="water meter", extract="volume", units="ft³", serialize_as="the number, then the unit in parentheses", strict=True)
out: 4.70 (ft³)
